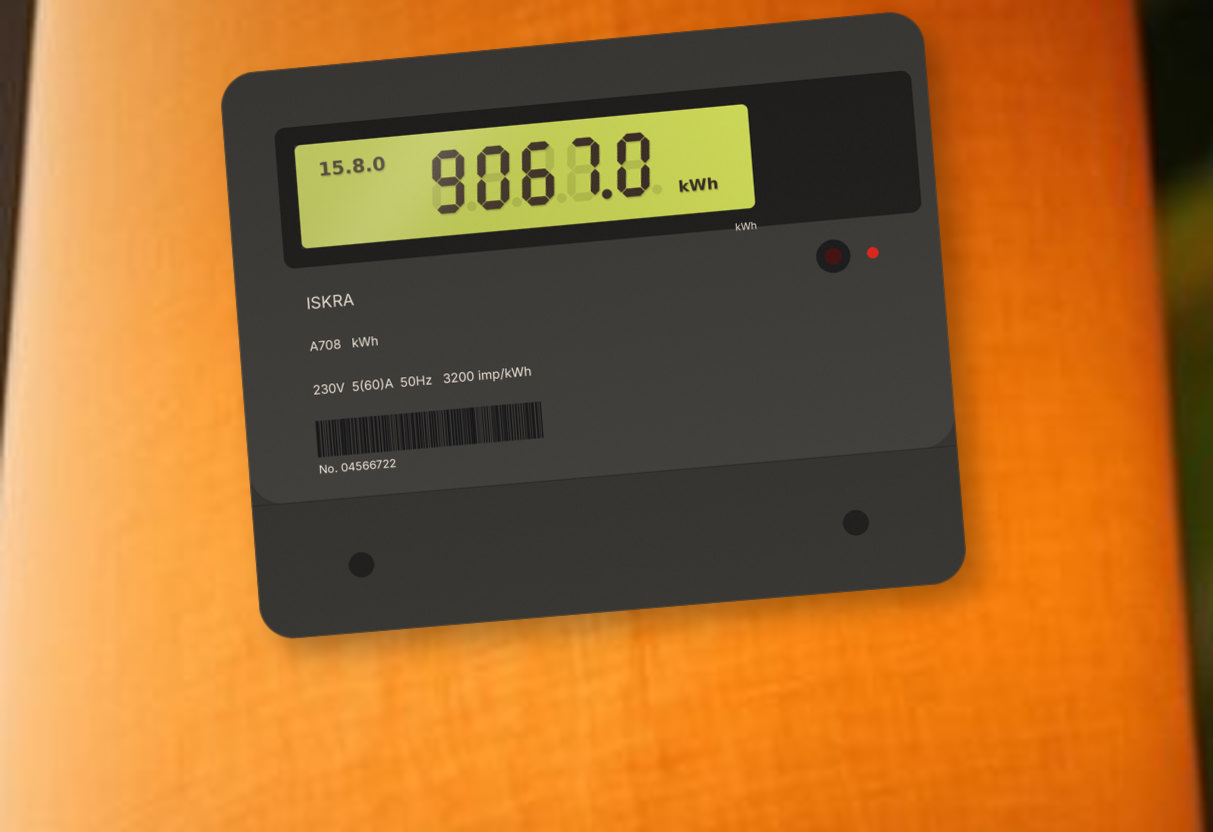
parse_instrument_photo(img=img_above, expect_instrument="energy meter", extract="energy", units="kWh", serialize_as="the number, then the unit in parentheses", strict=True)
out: 9067.0 (kWh)
